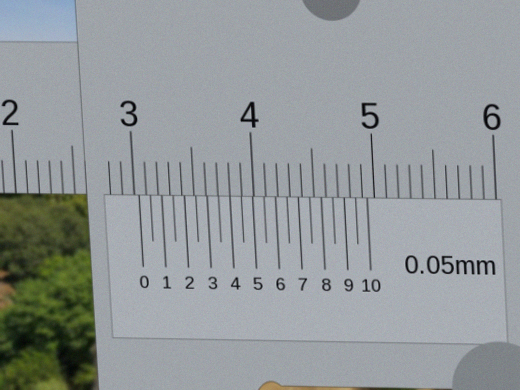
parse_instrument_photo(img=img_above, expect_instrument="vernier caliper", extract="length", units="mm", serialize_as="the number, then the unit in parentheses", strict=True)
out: 30.4 (mm)
